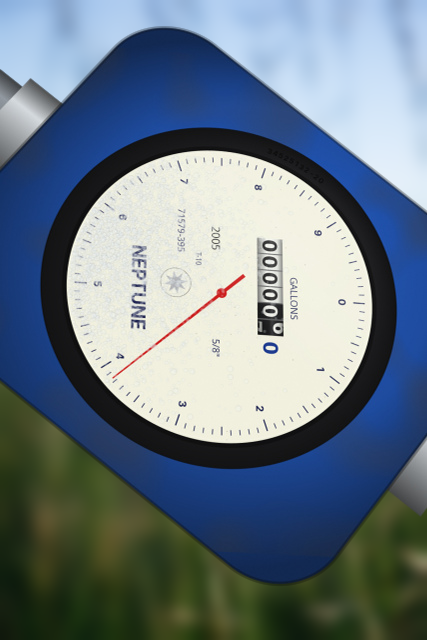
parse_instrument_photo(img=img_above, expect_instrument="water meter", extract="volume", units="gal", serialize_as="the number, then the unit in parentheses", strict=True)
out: 63.8 (gal)
